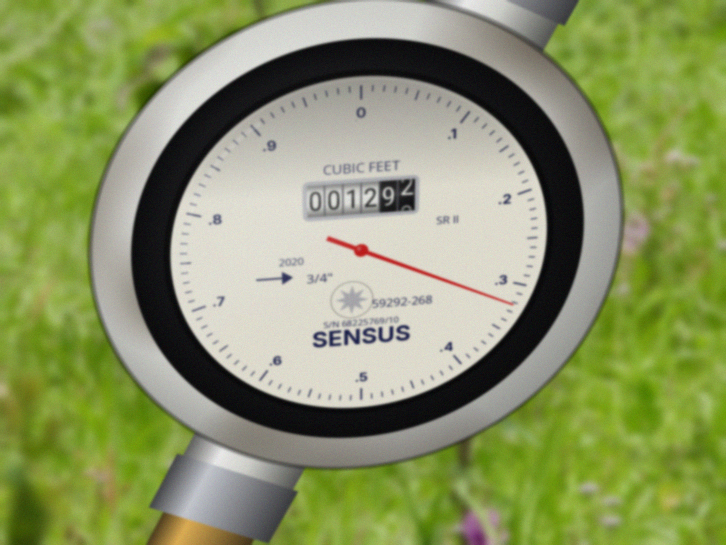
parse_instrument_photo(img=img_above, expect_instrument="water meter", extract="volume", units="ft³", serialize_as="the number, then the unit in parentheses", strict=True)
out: 1292.32 (ft³)
